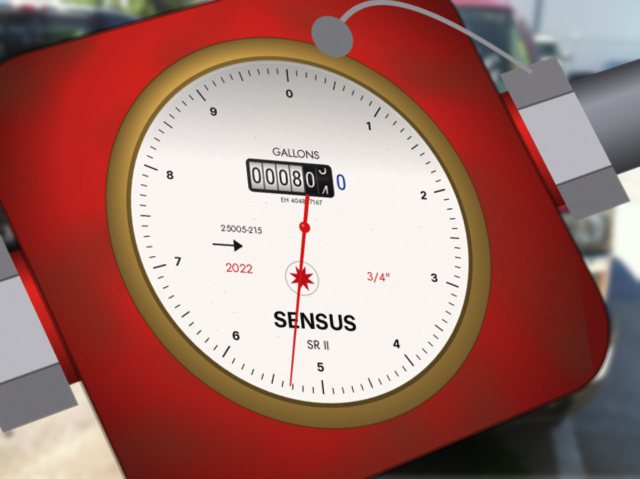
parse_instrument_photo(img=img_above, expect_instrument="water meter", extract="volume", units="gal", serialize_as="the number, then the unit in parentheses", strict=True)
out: 8035.3 (gal)
